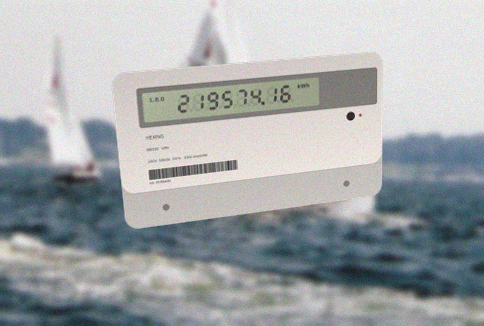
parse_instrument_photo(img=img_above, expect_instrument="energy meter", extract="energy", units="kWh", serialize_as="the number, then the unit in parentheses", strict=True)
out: 219574.16 (kWh)
